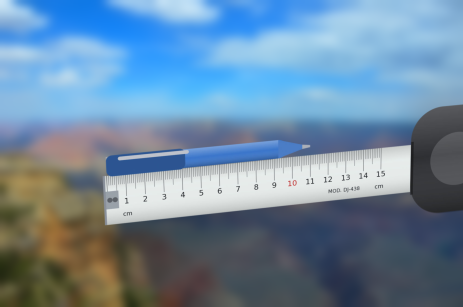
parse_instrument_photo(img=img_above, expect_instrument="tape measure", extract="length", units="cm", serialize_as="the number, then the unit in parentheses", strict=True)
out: 11 (cm)
